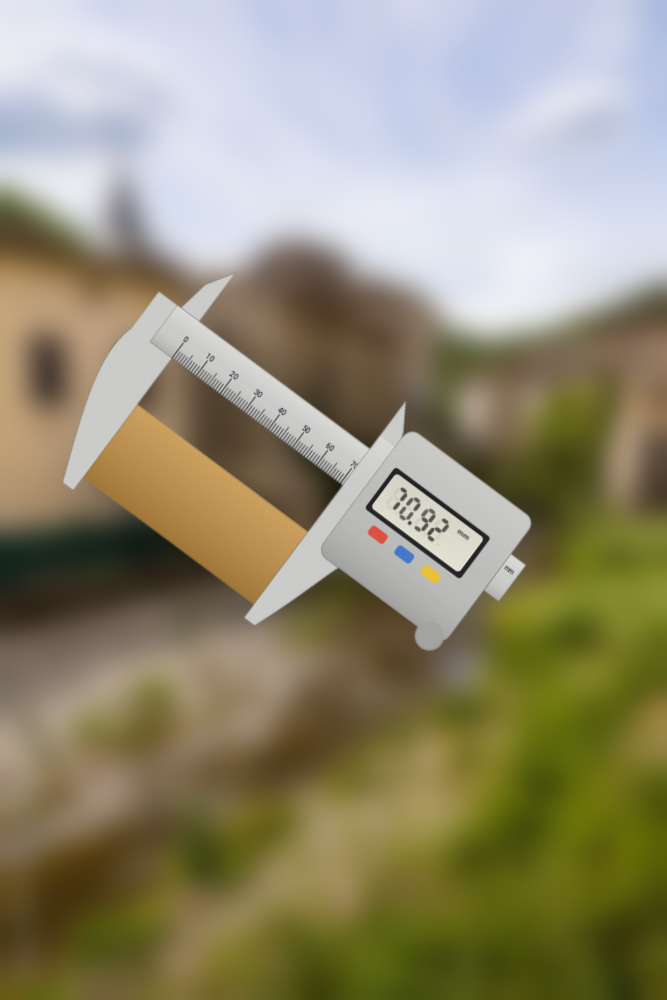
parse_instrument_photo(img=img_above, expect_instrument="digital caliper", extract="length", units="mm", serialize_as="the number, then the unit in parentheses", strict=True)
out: 70.92 (mm)
